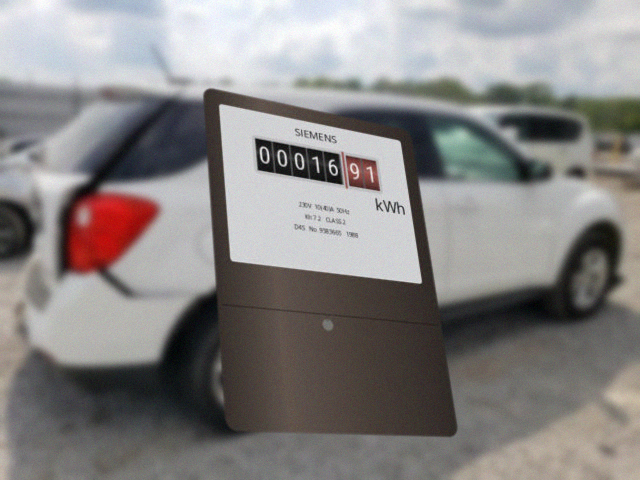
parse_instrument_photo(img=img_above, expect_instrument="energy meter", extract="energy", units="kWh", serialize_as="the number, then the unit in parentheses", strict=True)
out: 16.91 (kWh)
